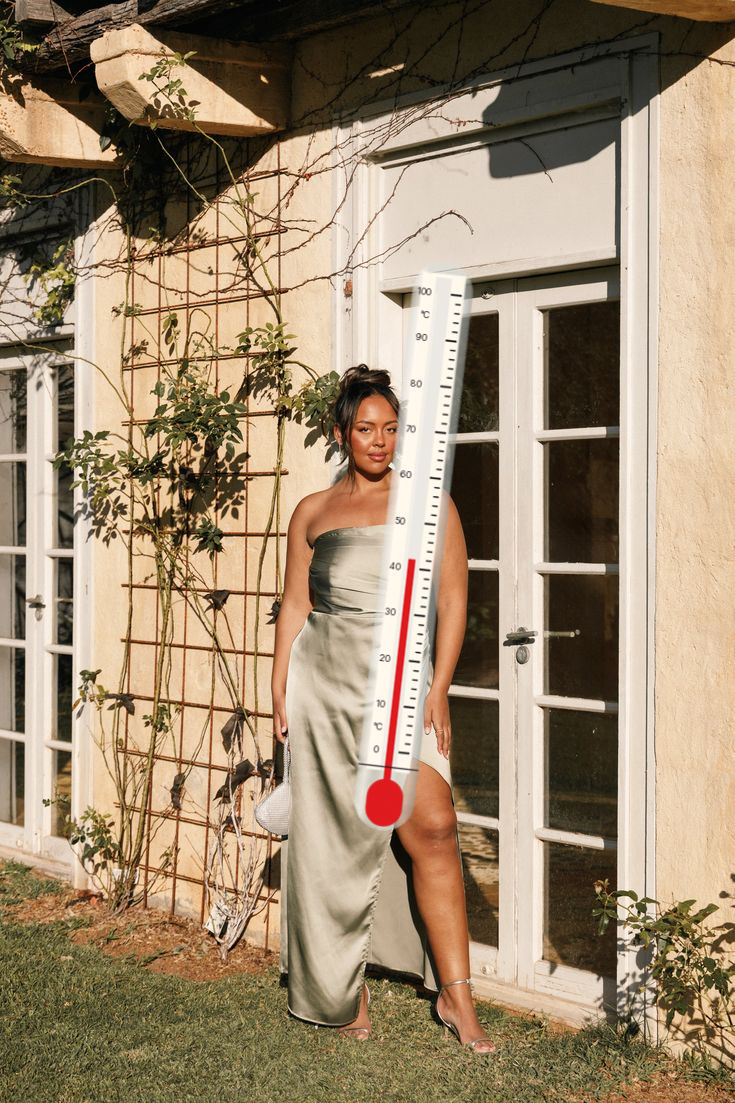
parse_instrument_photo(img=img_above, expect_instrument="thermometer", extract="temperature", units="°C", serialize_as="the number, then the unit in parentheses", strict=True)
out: 42 (°C)
